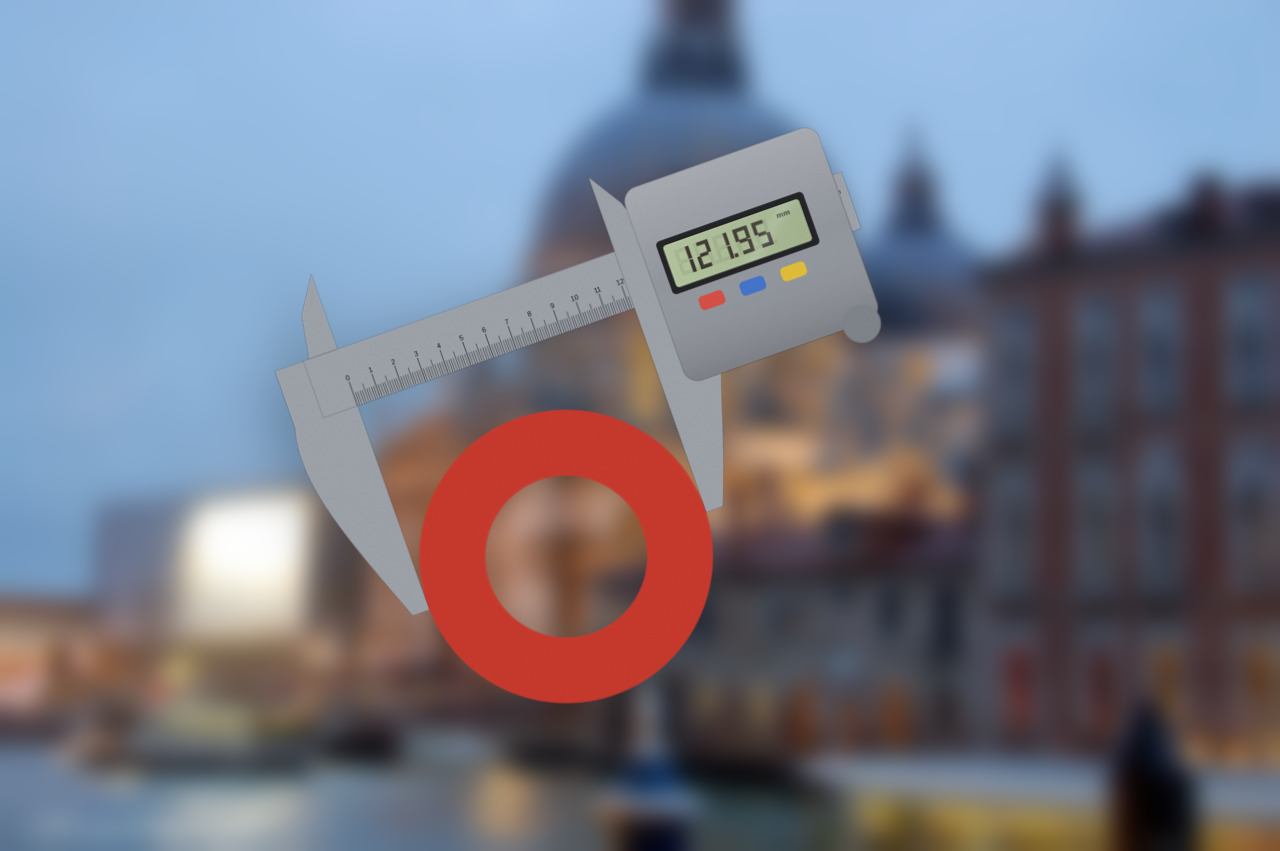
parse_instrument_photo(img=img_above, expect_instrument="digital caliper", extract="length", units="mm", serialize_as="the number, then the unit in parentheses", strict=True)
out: 121.95 (mm)
